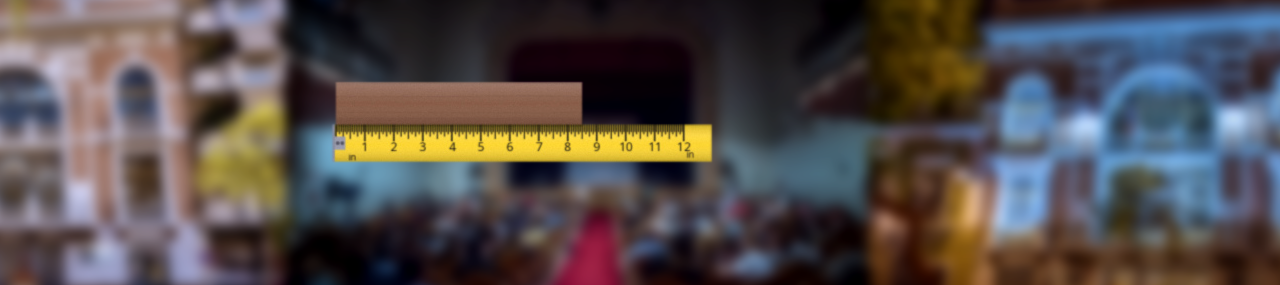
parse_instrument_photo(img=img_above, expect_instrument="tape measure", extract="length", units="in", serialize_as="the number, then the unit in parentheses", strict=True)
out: 8.5 (in)
